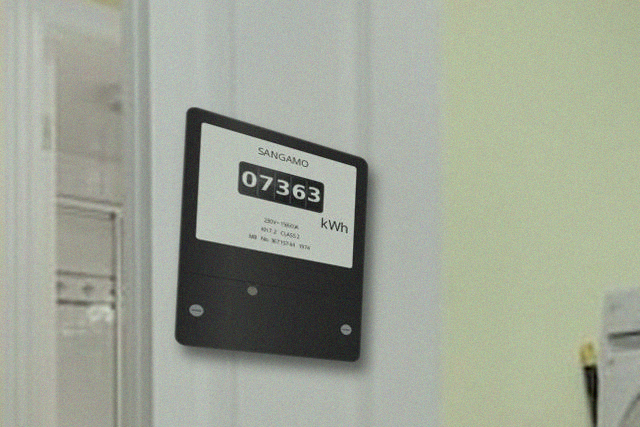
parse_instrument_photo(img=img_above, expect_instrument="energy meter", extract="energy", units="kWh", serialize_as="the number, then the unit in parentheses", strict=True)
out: 7363 (kWh)
